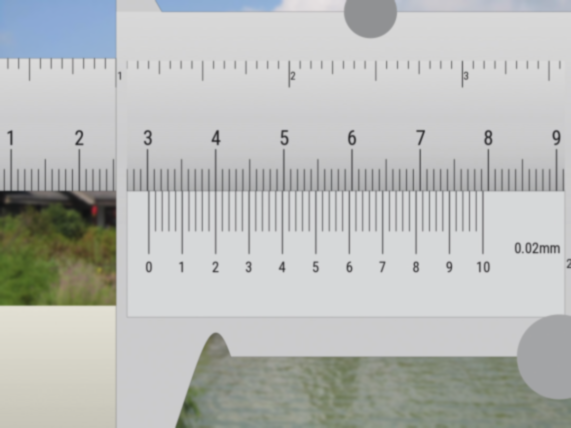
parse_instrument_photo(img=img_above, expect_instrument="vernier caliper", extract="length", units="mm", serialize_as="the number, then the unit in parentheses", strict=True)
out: 30.2 (mm)
